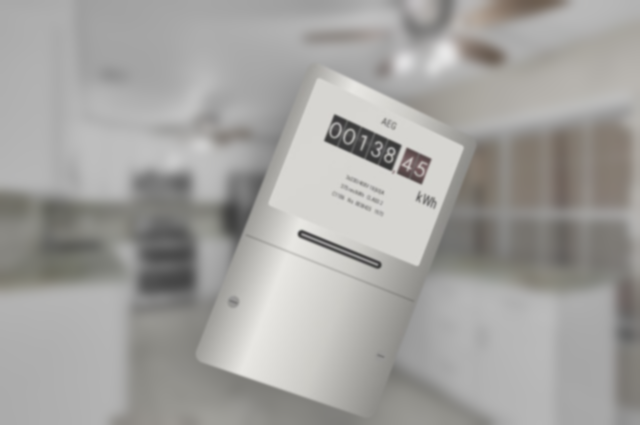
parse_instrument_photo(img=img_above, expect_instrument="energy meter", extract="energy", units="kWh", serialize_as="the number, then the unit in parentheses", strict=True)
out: 138.45 (kWh)
